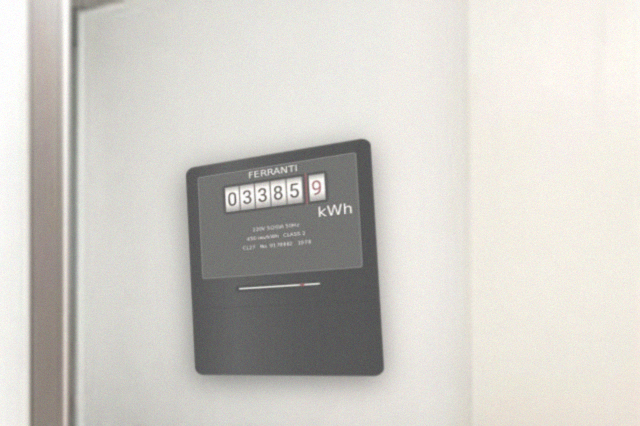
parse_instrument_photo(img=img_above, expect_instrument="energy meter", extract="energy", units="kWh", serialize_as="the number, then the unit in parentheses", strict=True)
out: 3385.9 (kWh)
